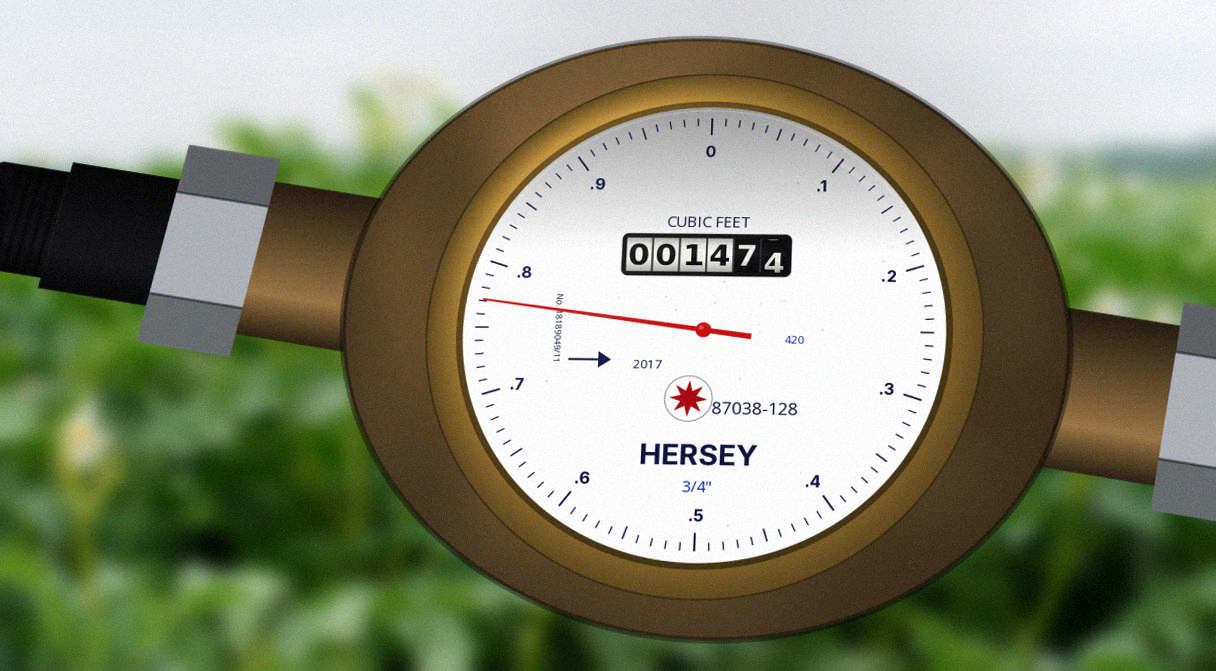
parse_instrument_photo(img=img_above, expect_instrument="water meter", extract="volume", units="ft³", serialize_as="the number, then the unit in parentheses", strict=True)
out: 1473.77 (ft³)
